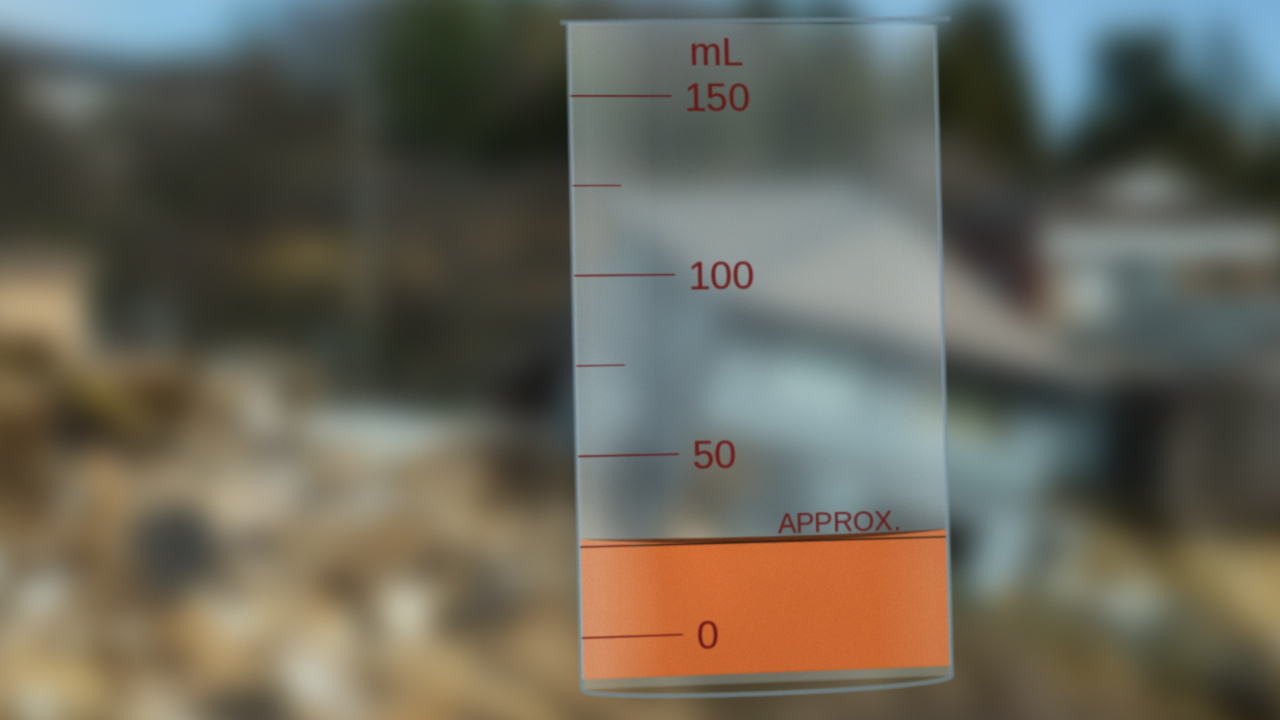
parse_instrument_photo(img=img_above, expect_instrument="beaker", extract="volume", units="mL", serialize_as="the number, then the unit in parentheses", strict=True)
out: 25 (mL)
